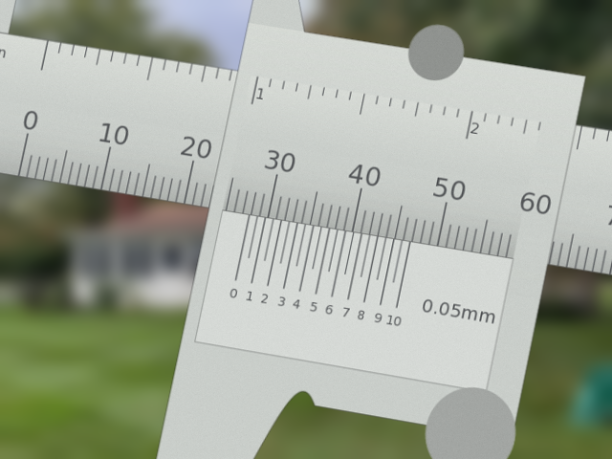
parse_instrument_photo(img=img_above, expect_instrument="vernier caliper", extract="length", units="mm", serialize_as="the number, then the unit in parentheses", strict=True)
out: 27.8 (mm)
